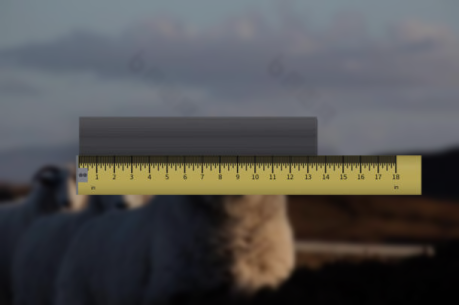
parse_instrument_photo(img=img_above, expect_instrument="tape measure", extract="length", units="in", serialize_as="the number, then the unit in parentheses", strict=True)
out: 13.5 (in)
